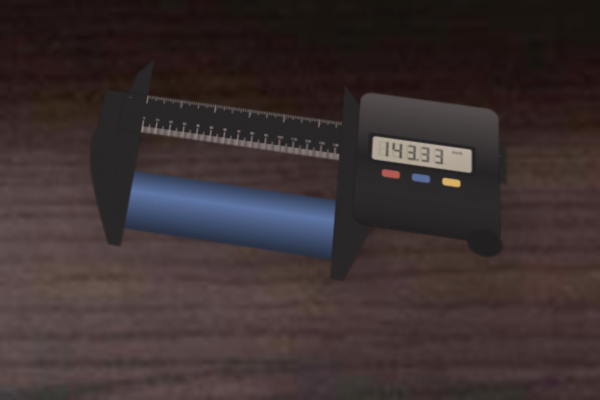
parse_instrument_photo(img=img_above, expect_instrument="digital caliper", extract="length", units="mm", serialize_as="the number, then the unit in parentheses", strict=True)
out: 143.33 (mm)
